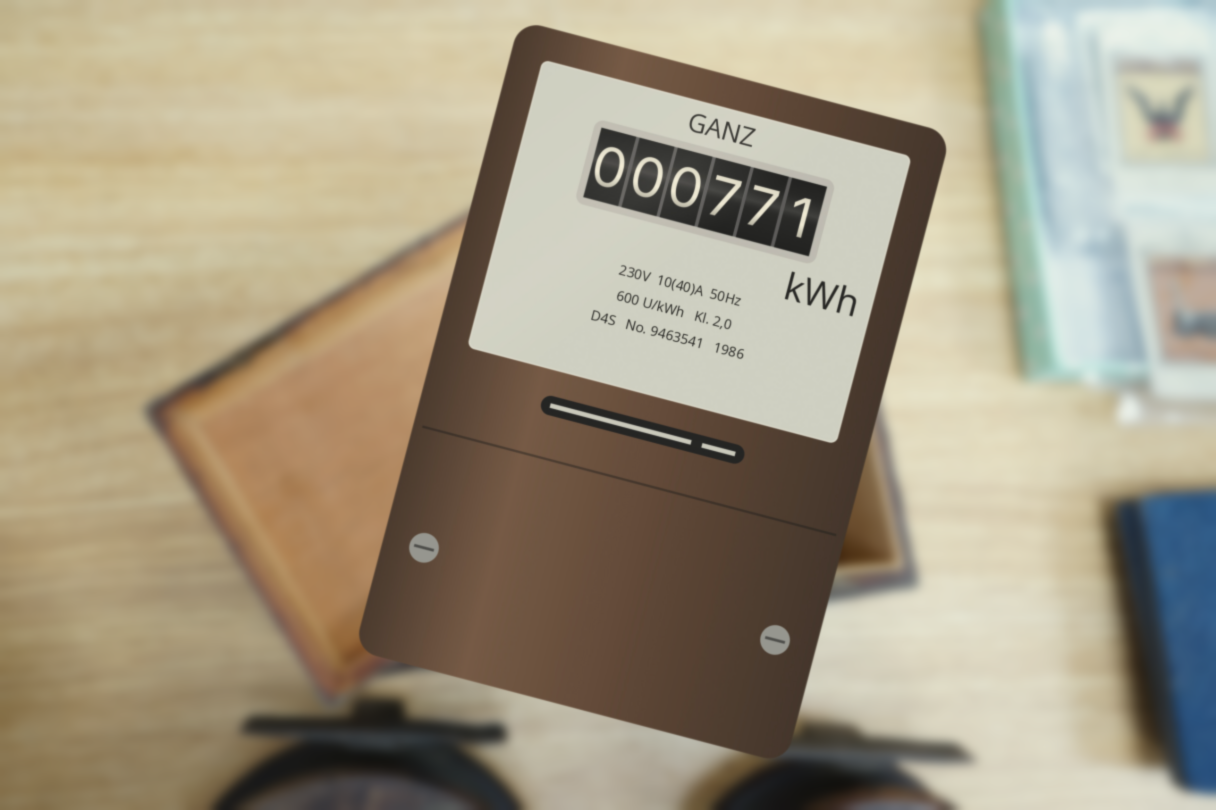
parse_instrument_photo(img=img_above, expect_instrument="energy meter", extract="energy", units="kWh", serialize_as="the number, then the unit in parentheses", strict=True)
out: 771 (kWh)
